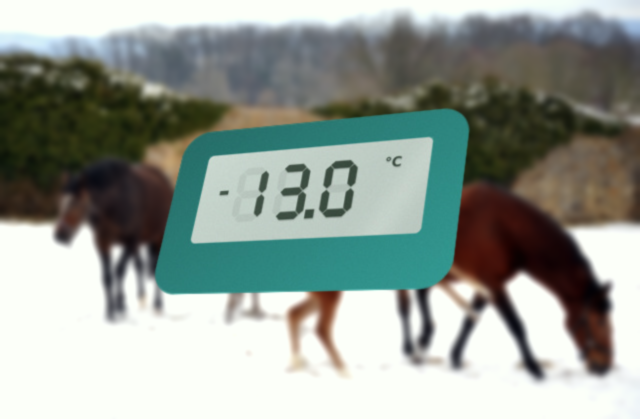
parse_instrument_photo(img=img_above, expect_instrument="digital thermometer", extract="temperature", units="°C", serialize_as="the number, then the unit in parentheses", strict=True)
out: -13.0 (°C)
